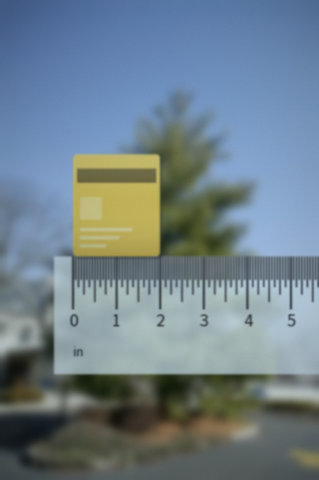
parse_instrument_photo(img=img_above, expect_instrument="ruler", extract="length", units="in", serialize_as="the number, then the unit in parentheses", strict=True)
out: 2 (in)
